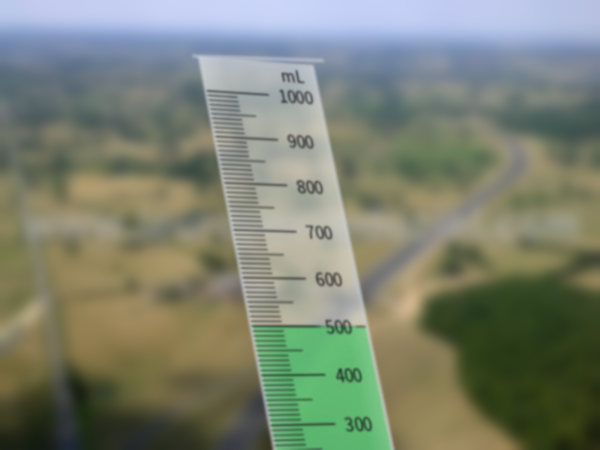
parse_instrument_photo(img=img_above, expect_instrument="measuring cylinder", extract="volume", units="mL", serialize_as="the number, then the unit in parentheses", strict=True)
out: 500 (mL)
